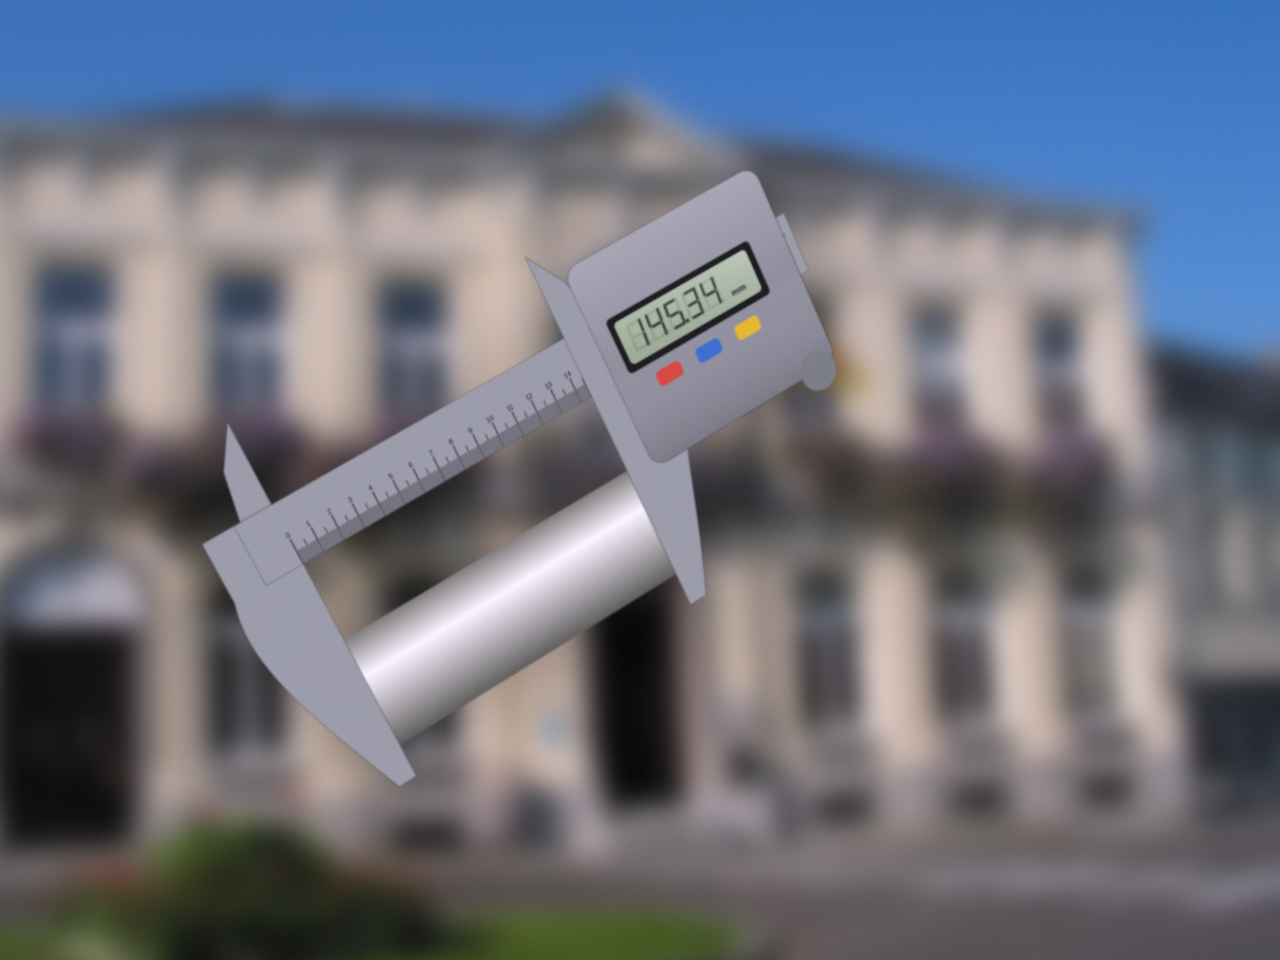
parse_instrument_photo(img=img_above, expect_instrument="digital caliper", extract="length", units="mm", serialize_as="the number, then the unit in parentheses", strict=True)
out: 145.34 (mm)
